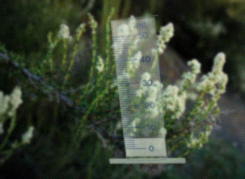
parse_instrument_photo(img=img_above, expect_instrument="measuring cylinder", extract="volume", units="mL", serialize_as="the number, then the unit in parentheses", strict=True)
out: 5 (mL)
